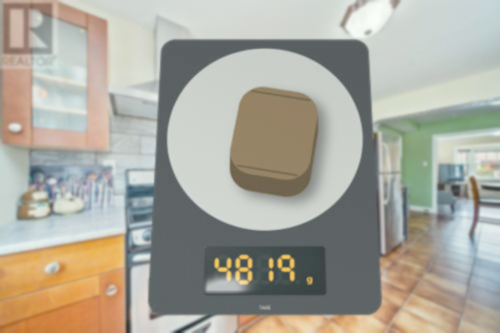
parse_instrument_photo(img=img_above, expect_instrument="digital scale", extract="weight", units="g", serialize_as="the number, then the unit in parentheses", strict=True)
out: 4819 (g)
